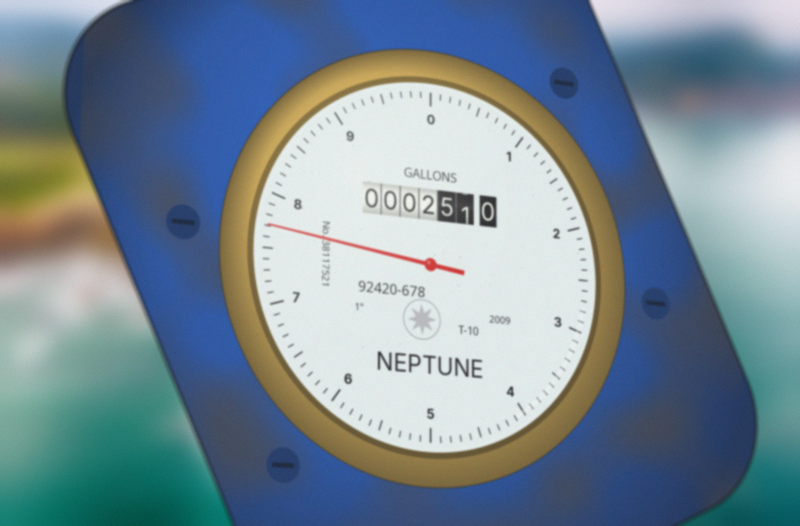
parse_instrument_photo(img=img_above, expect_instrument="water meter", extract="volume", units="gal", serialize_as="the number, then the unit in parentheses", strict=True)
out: 2507.7 (gal)
